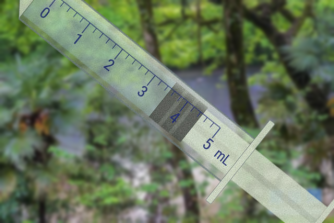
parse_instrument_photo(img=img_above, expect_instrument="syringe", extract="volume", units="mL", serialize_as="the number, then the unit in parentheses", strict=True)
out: 3.5 (mL)
